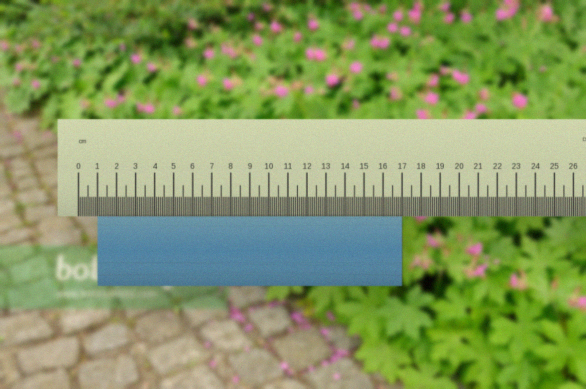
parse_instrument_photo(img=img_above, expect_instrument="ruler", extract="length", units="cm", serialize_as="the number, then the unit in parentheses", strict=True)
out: 16 (cm)
